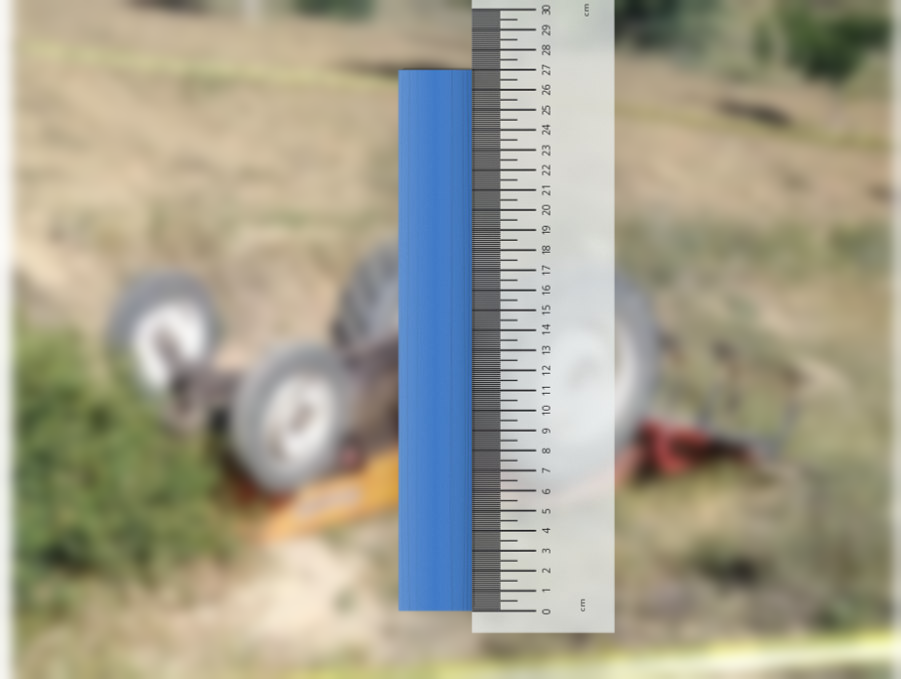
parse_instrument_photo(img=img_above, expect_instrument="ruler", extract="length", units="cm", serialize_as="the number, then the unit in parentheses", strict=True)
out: 27 (cm)
